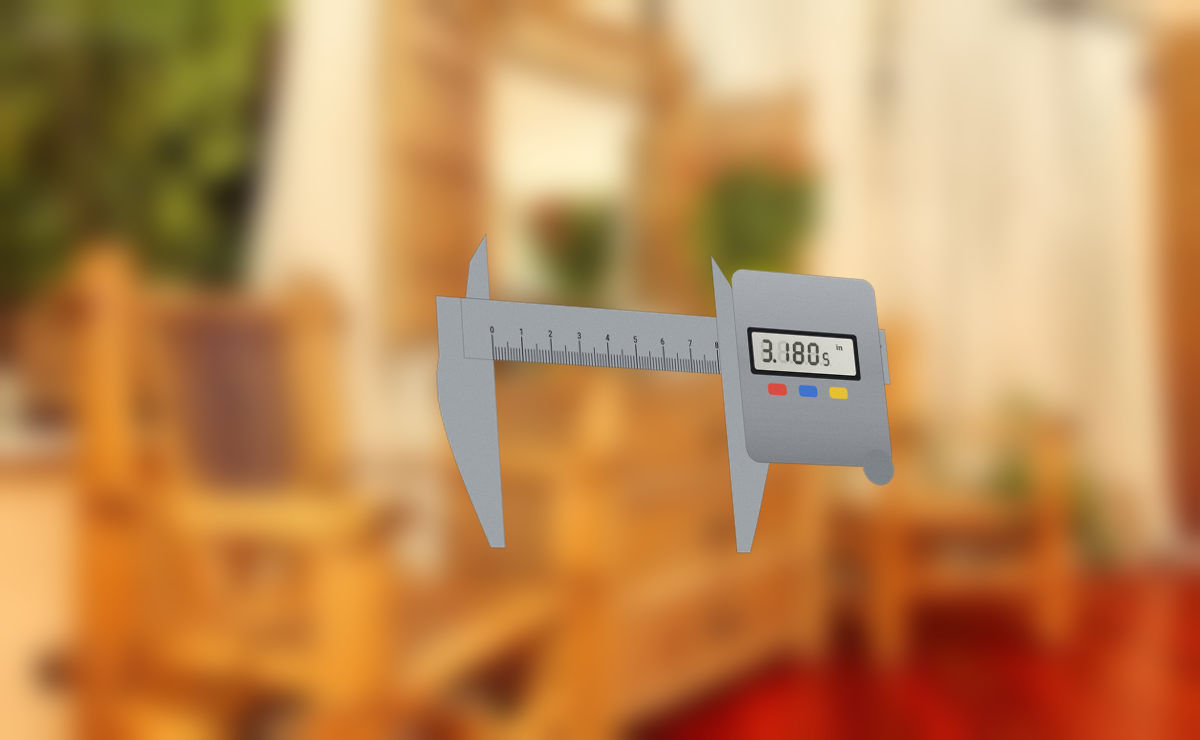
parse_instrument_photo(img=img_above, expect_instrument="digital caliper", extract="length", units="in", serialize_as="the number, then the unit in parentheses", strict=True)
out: 3.1805 (in)
